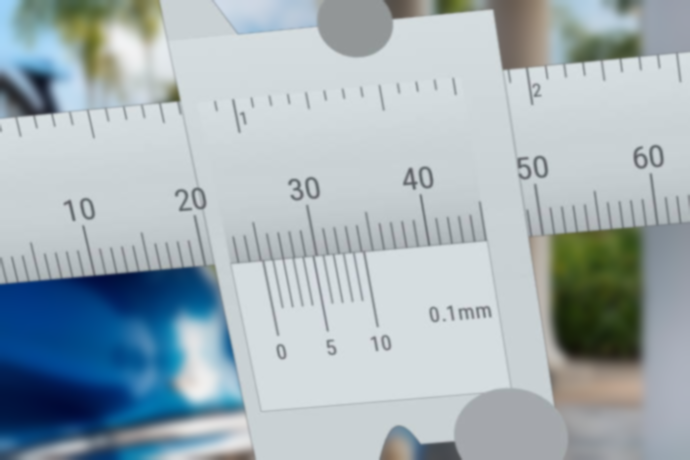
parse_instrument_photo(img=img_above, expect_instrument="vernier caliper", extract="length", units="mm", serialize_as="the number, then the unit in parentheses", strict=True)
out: 25.2 (mm)
